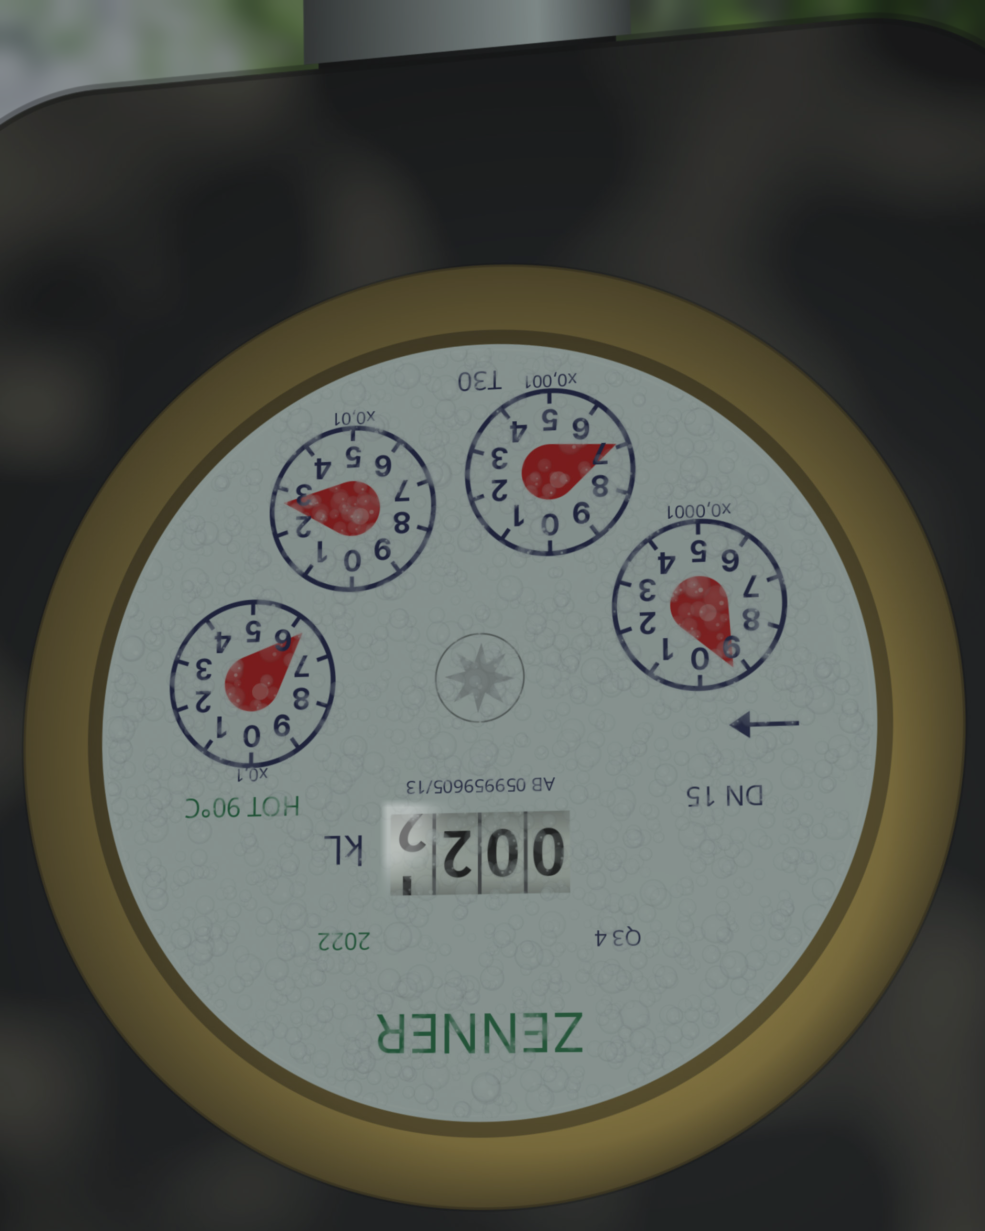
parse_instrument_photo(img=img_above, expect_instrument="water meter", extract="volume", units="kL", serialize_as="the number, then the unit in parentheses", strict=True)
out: 21.6269 (kL)
